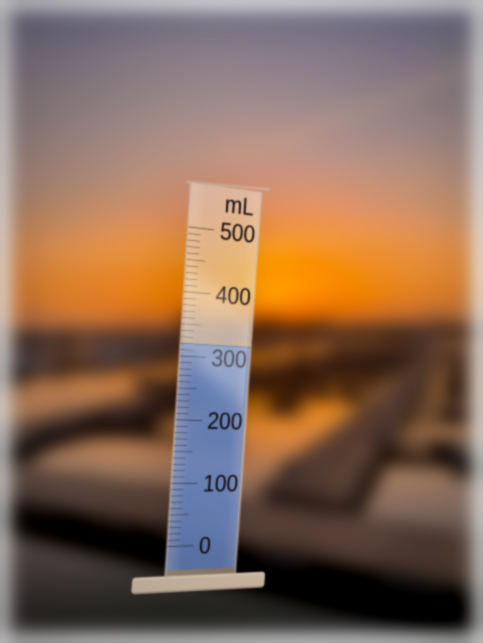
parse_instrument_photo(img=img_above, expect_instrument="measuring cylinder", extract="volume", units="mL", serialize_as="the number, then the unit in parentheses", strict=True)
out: 320 (mL)
